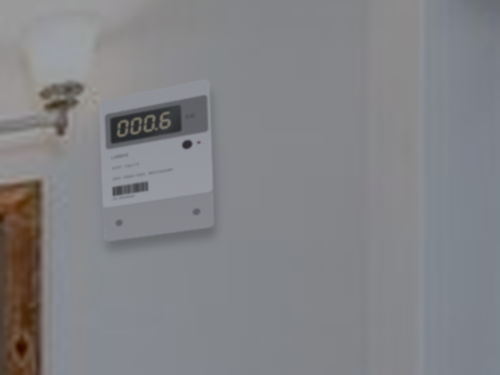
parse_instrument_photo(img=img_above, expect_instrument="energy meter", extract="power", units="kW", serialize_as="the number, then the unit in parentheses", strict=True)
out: 0.6 (kW)
